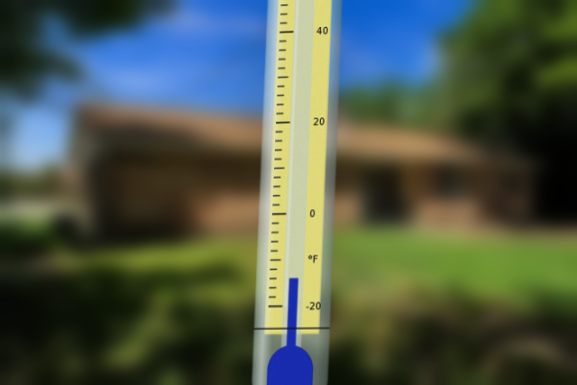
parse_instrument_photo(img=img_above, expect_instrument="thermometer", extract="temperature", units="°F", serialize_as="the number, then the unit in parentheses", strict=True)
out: -14 (°F)
